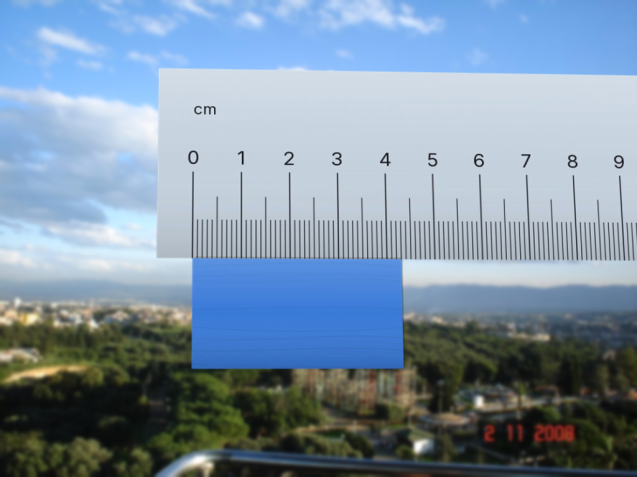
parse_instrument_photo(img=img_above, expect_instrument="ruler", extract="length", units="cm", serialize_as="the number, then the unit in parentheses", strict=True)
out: 4.3 (cm)
